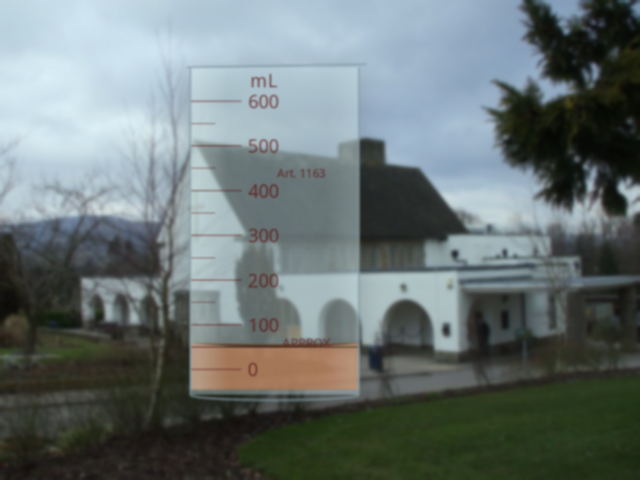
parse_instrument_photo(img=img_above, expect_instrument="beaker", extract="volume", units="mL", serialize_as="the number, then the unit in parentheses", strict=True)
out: 50 (mL)
